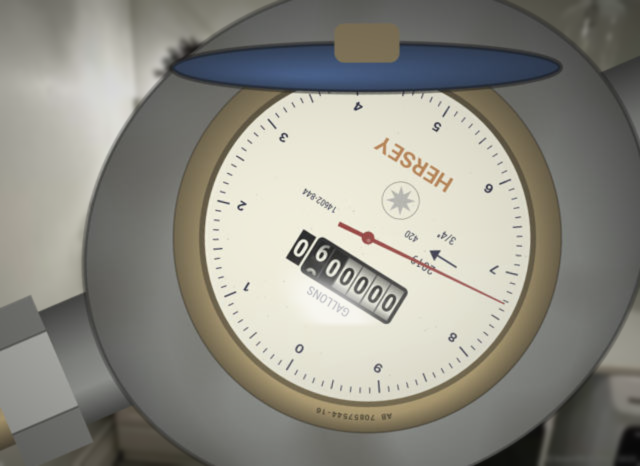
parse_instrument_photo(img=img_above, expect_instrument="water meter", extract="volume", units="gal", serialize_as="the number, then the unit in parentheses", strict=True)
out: 87.3 (gal)
